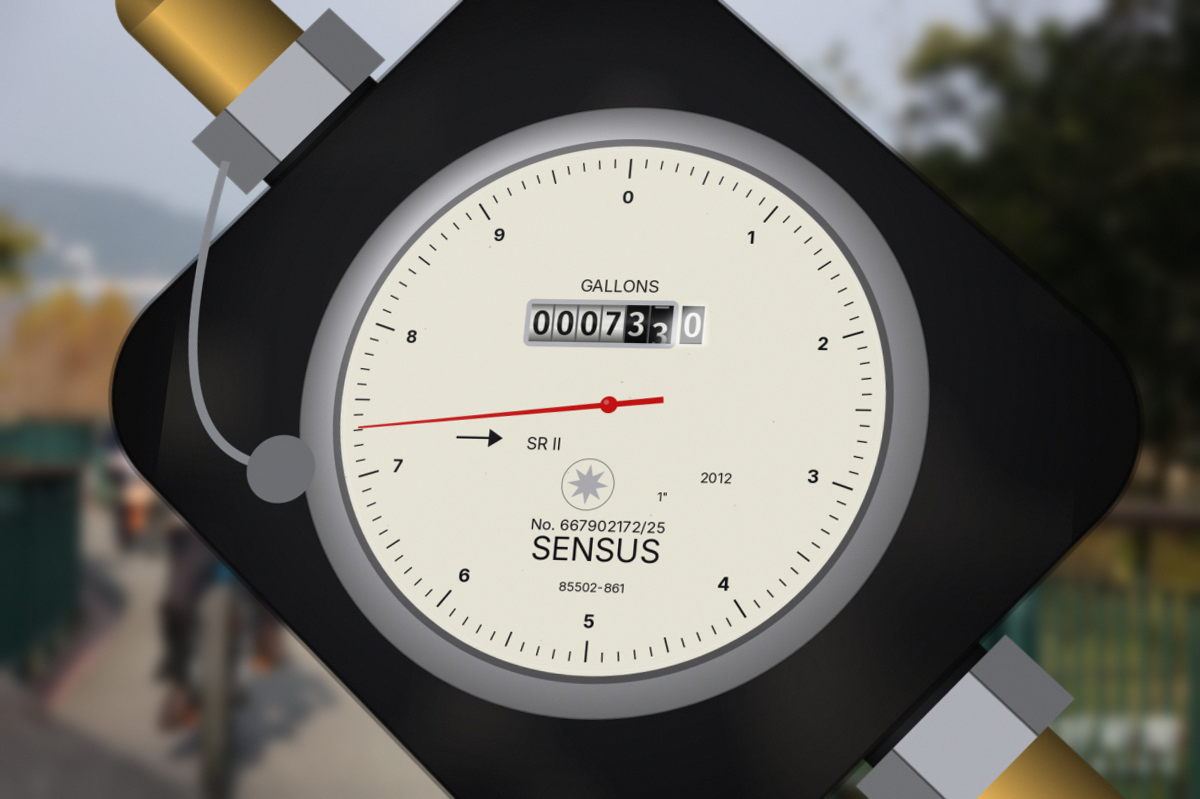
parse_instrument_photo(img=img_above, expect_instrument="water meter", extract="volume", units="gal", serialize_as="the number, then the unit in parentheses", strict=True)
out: 7327.3 (gal)
